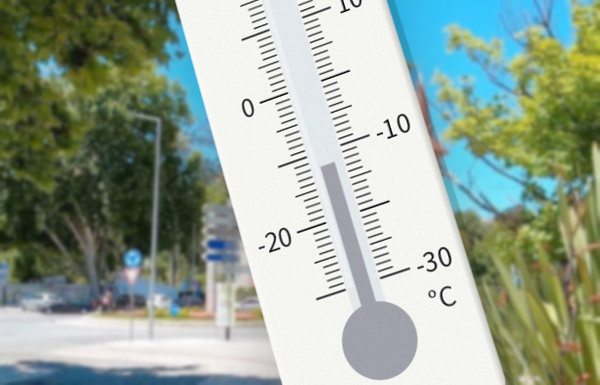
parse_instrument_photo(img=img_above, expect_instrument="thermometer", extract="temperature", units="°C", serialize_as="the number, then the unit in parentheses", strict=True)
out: -12 (°C)
